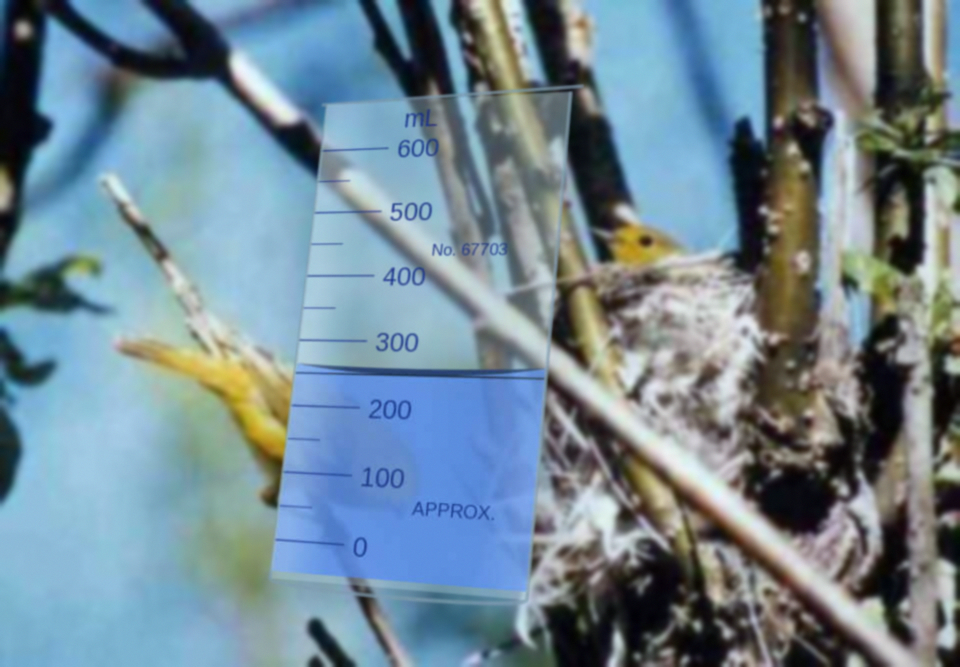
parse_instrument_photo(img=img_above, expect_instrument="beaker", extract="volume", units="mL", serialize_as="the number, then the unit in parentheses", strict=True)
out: 250 (mL)
